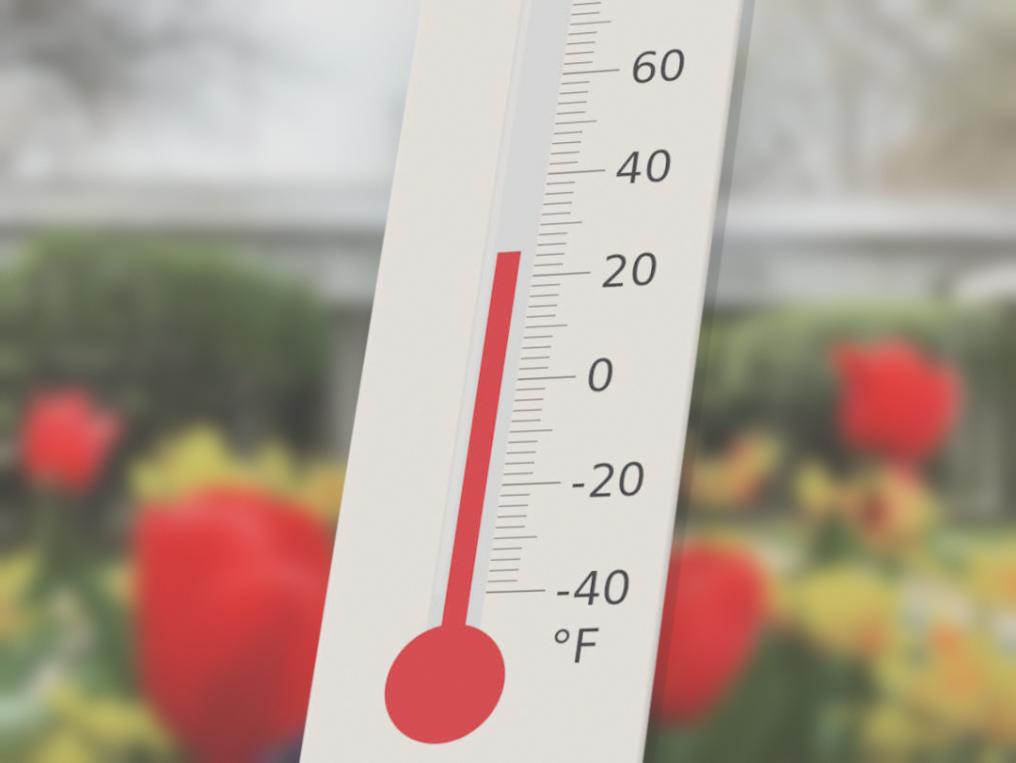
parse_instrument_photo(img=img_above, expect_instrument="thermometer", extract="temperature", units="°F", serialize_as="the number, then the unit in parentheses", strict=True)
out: 25 (°F)
